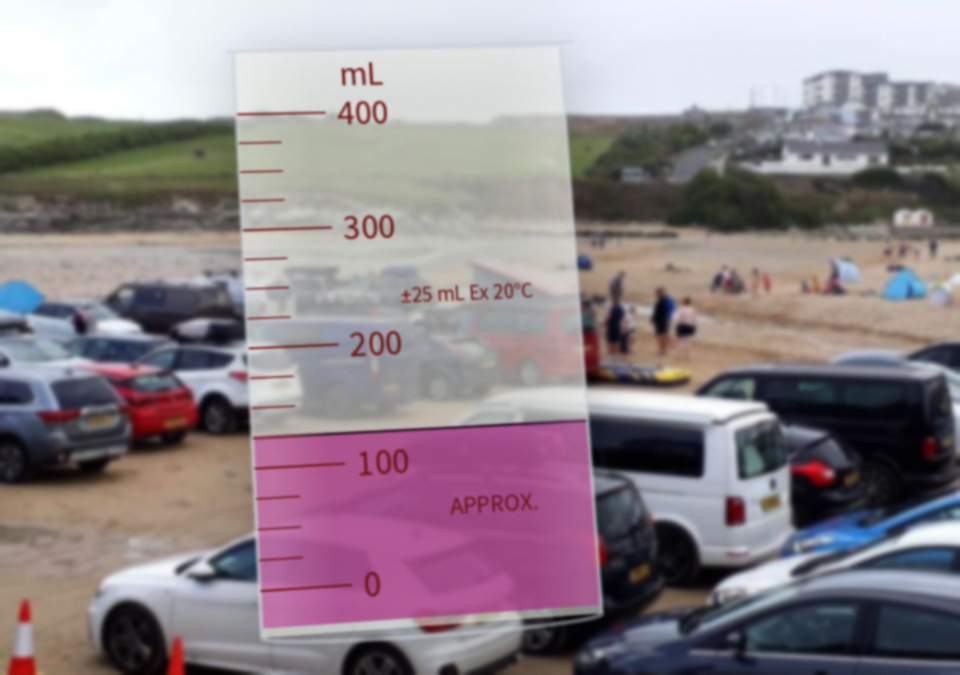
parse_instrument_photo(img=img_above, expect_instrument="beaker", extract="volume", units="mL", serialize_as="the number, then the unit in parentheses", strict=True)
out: 125 (mL)
